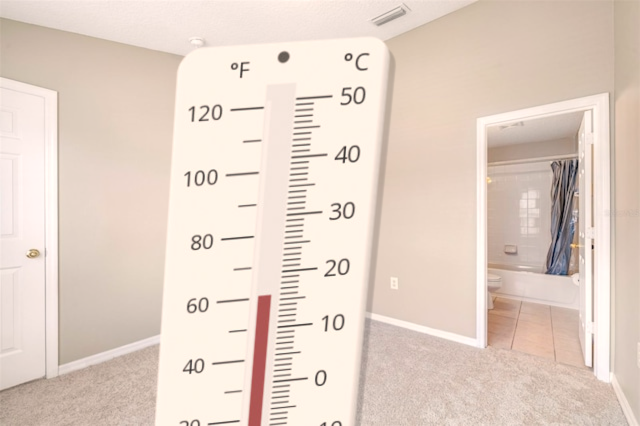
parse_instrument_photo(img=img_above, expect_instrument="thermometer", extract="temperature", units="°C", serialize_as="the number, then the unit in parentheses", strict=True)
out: 16 (°C)
